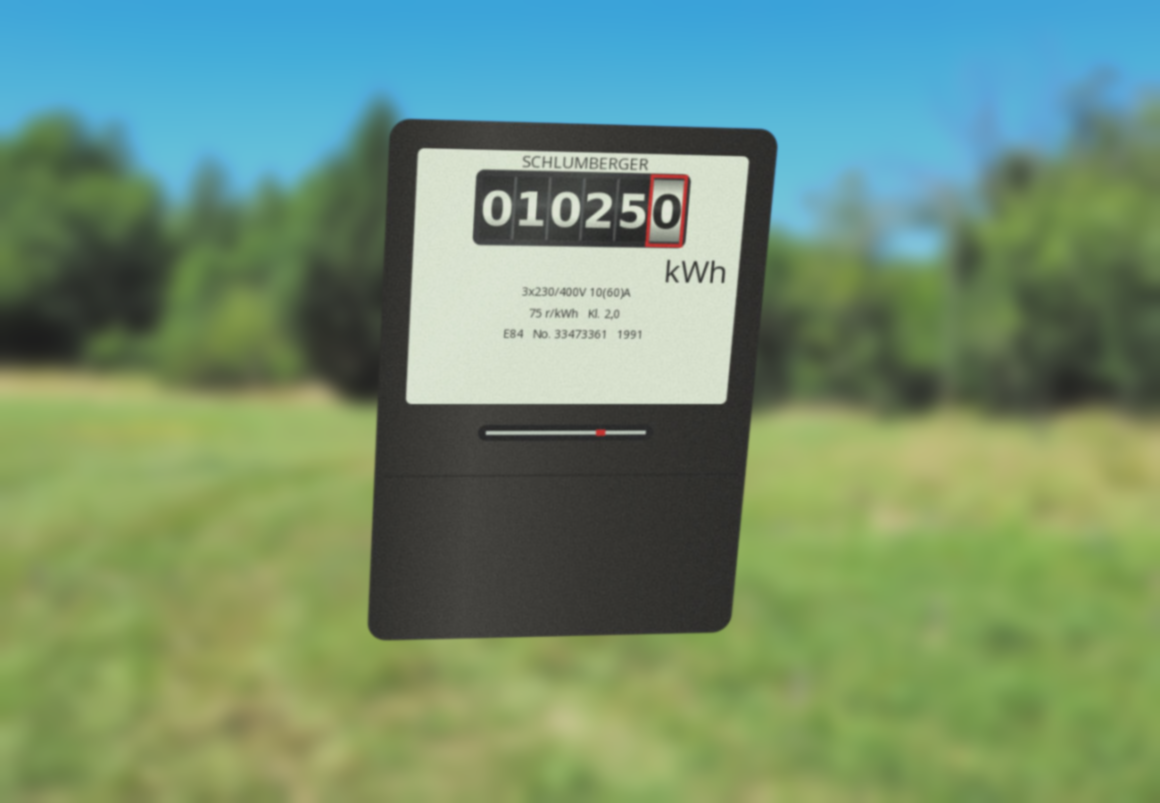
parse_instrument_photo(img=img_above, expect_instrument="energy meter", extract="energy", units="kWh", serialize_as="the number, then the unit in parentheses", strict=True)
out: 1025.0 (kWh)
